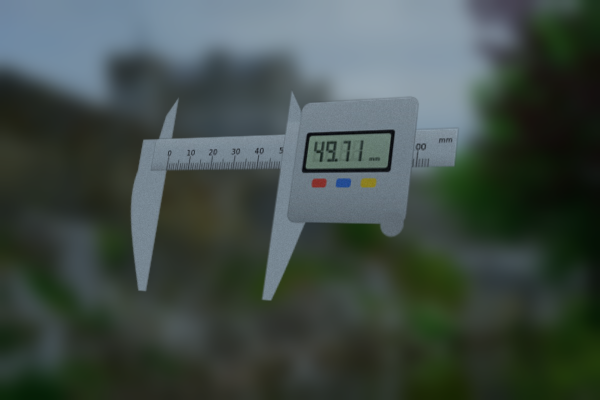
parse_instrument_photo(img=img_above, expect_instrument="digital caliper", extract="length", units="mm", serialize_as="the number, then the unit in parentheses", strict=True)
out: 49.71 (mm)
